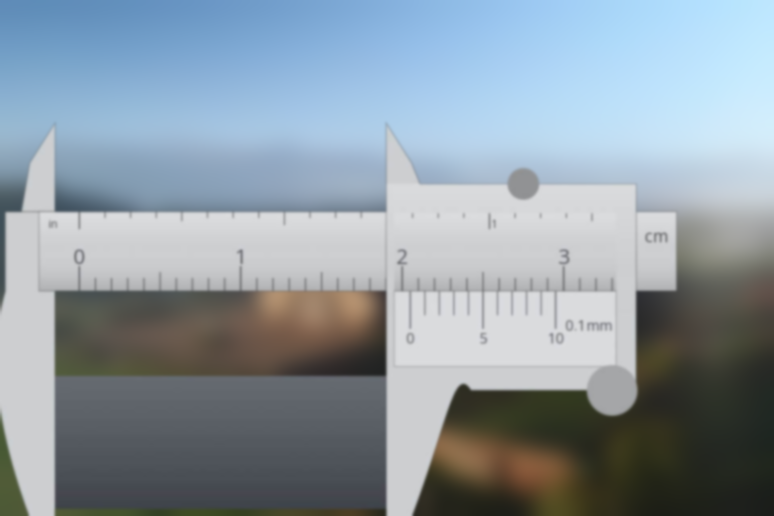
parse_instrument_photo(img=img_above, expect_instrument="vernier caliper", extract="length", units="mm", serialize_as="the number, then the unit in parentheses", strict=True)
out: 20.5 (mm)
